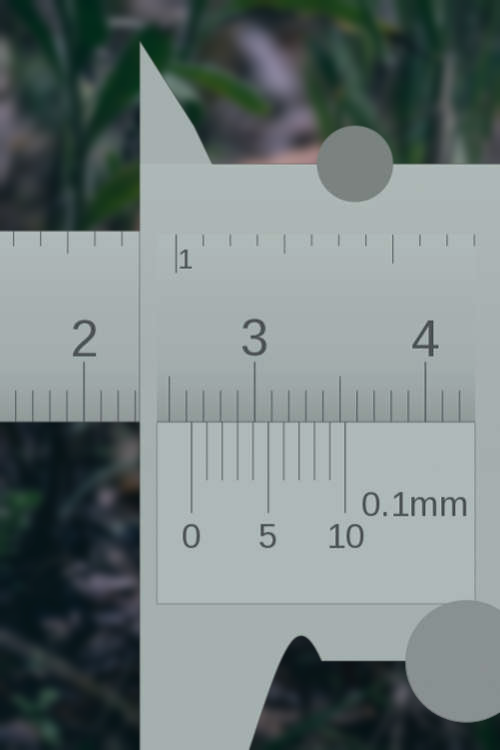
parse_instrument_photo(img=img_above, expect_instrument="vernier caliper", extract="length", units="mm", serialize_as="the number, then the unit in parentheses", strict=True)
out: 26.3 (mm)
